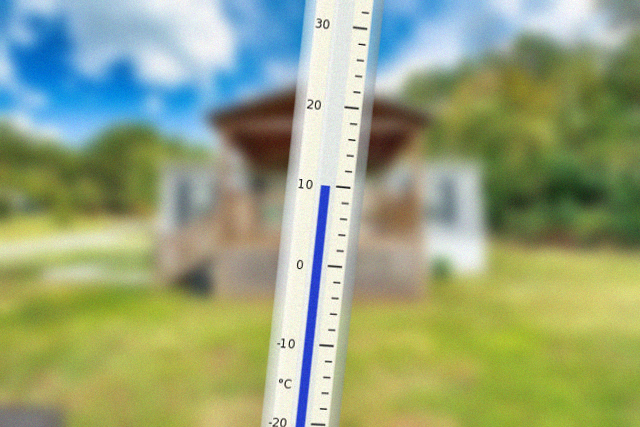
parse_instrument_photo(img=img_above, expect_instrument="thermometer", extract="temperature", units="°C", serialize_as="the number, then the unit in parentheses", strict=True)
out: 10 (°C)
